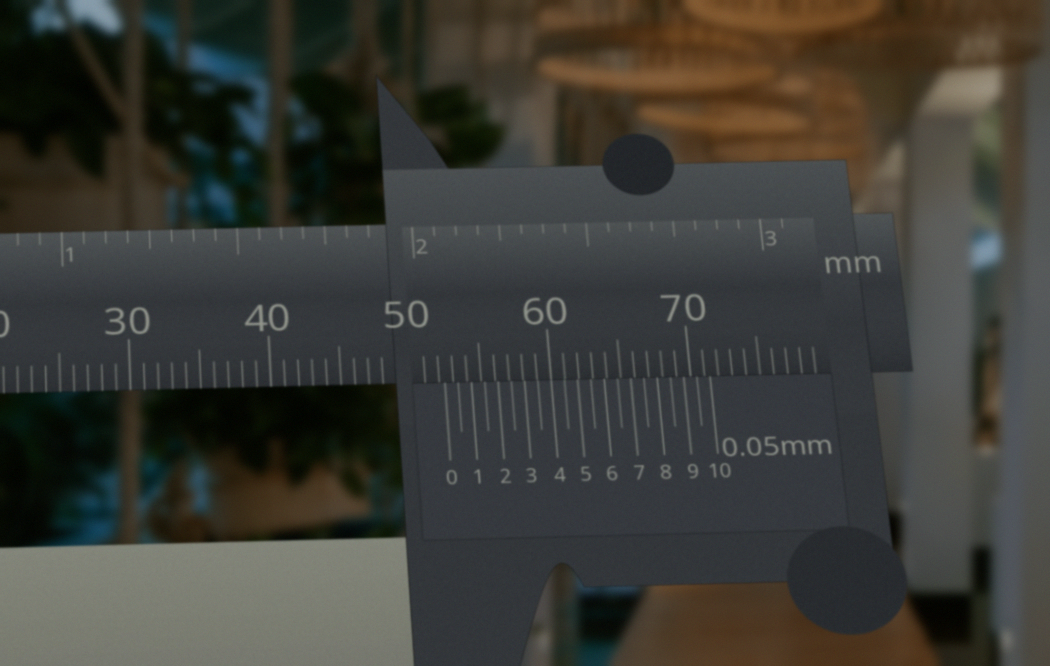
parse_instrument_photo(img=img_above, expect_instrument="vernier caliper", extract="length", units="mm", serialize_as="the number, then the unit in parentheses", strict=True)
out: 52.4 (mm)
